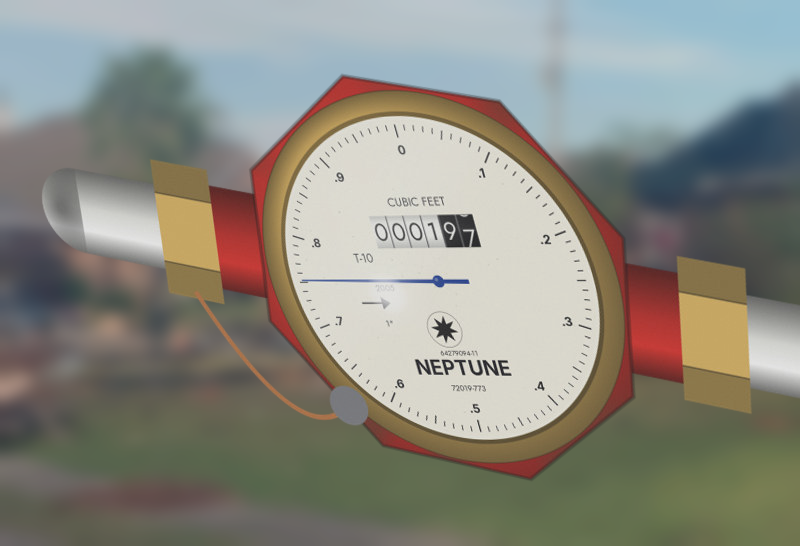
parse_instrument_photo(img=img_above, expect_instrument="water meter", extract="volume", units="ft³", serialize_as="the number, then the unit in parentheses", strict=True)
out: 196.75 (ft³)
